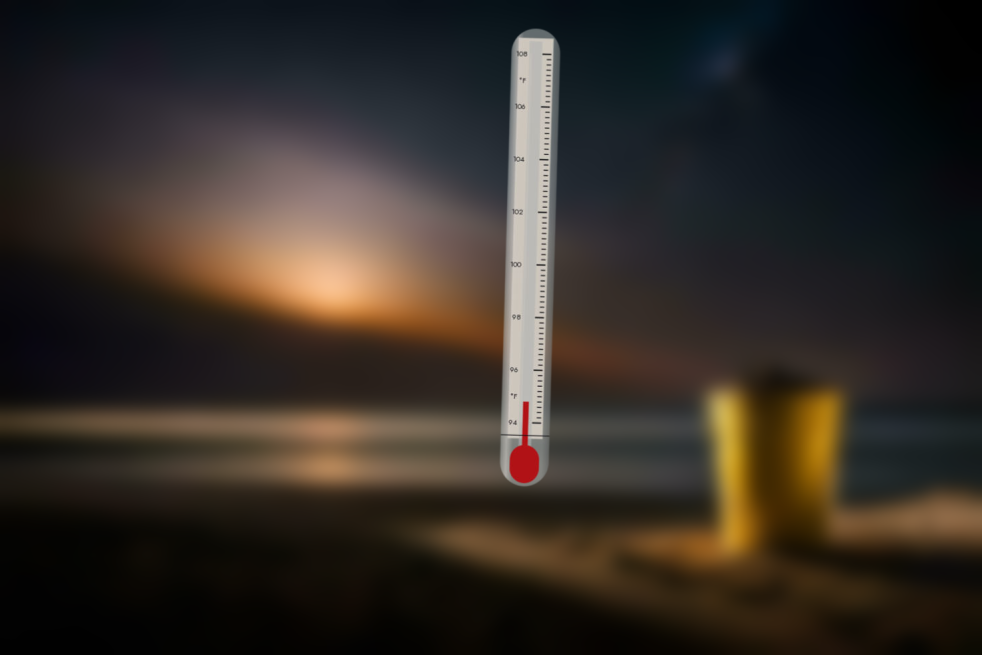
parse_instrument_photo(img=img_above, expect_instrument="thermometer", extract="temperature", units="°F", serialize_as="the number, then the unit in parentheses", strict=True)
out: 94.8 (°F)
